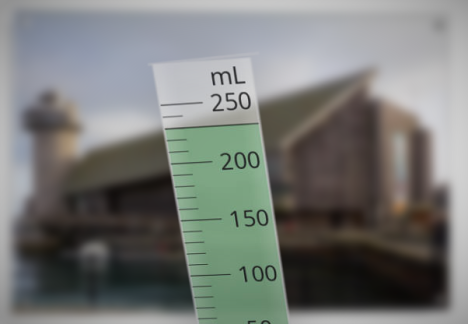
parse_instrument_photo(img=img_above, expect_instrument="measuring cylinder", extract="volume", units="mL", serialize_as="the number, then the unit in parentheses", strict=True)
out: 230 (mL)
